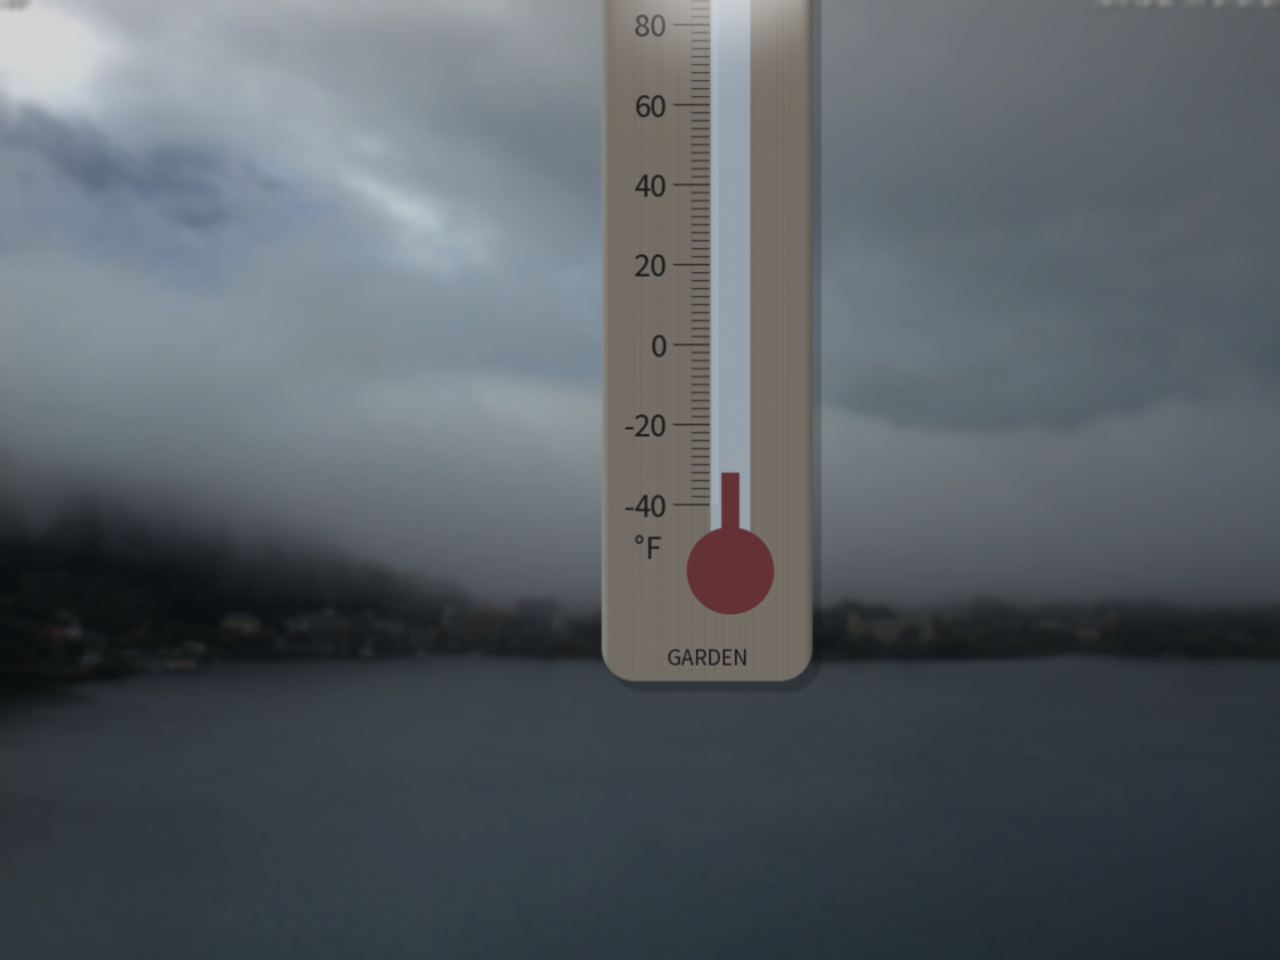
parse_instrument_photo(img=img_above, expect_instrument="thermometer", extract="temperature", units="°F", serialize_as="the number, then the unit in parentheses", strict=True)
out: -32 (°F)
